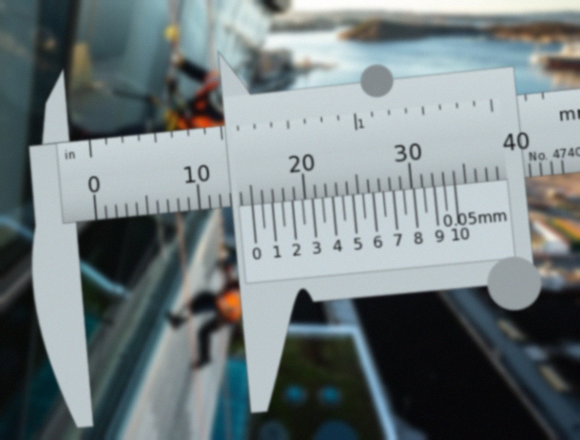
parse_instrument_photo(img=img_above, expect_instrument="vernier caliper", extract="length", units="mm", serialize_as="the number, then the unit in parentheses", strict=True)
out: 15.0 (mm)
